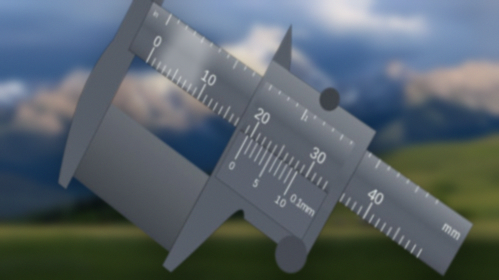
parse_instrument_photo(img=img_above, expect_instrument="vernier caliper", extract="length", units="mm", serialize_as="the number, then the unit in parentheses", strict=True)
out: 19.5 (mm)
